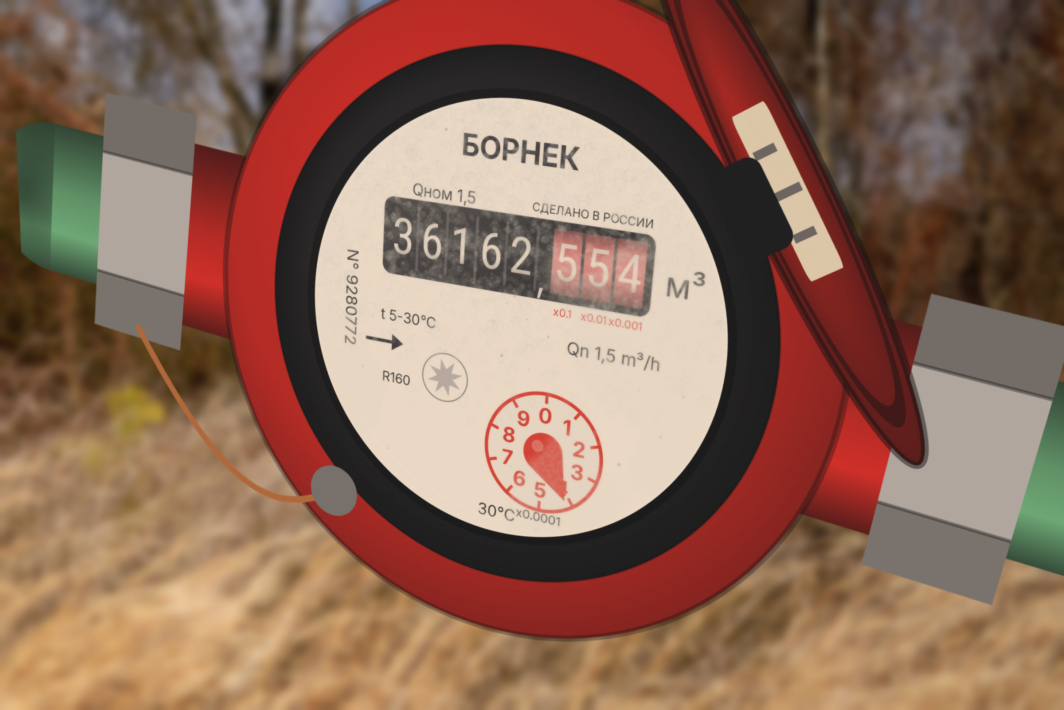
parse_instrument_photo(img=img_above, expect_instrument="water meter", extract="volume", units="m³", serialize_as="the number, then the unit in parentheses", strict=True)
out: 36162.5544 (m³)
